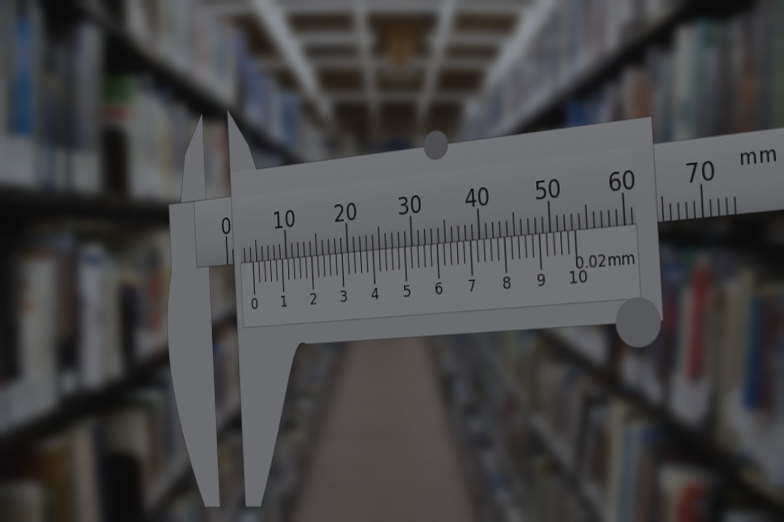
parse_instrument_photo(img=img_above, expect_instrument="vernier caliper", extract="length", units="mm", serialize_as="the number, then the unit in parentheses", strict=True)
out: 4.4 (mm)
